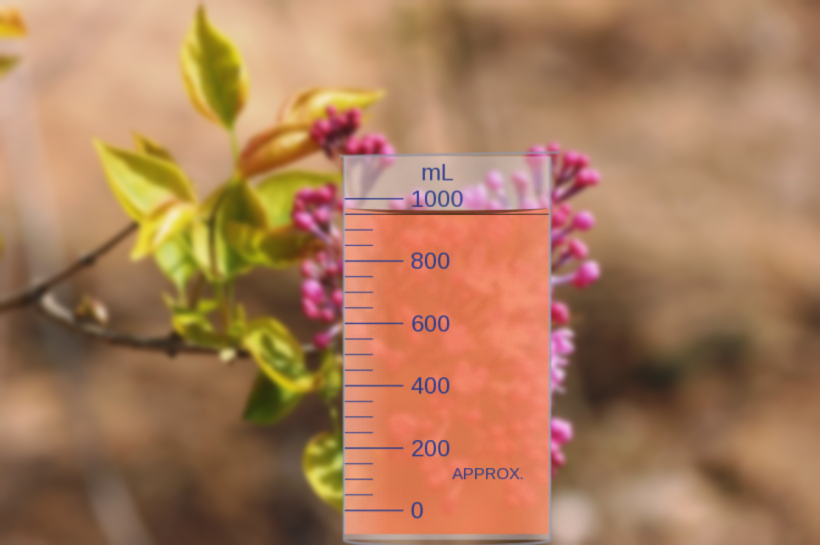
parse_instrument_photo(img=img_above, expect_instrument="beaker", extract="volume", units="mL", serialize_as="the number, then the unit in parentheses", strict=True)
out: 950 (mL)
